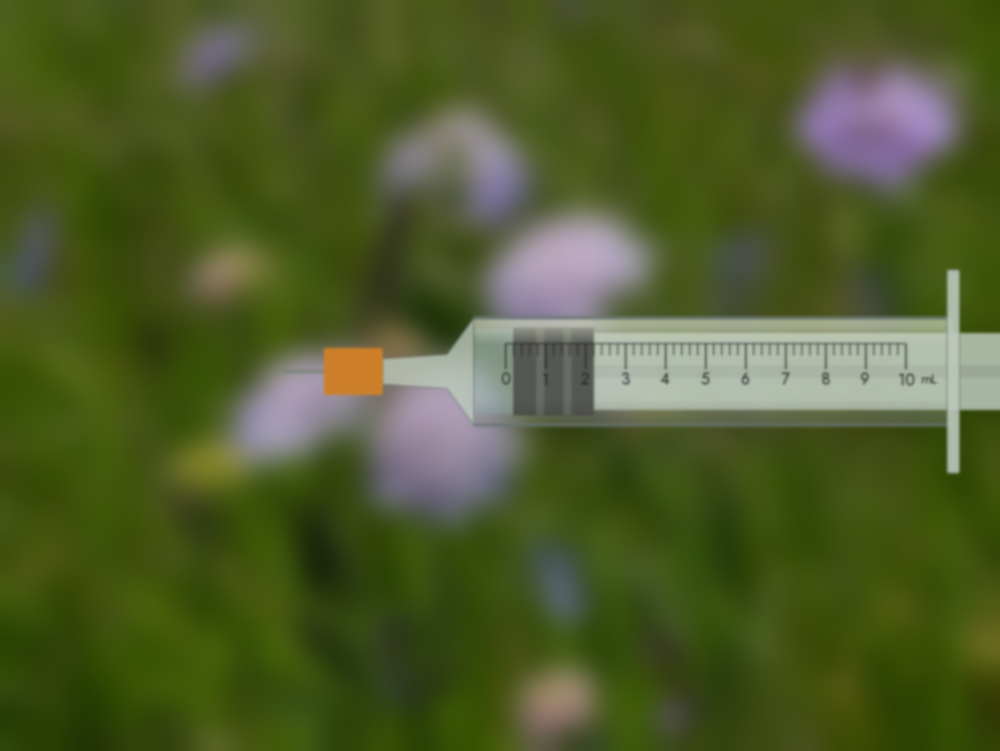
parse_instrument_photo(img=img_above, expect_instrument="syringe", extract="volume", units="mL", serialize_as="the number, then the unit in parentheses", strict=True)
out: 0.2 (mL)
